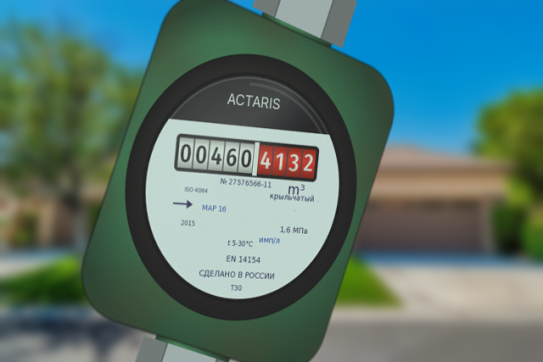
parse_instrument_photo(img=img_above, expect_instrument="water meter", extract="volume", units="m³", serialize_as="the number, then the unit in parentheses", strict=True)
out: 460.4132 (m³)
